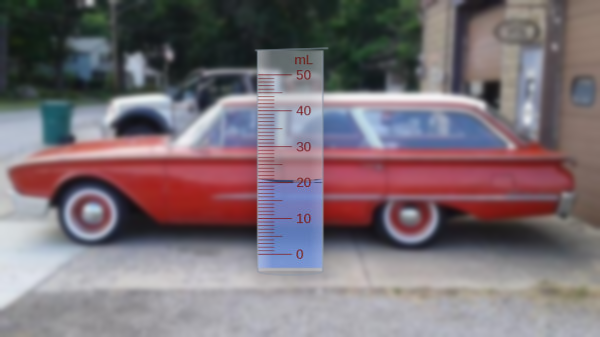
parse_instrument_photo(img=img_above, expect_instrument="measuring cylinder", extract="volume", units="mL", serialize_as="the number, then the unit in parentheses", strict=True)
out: 20 (mL)
